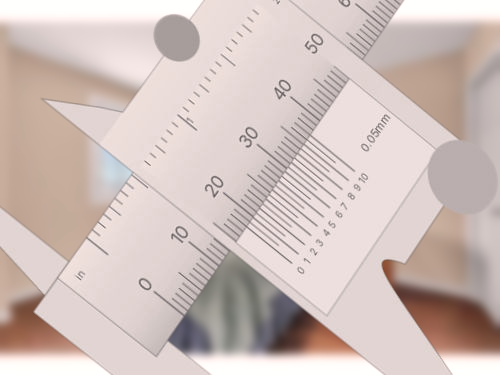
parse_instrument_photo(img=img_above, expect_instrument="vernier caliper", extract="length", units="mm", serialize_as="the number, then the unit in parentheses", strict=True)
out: 18.0 (mm)
